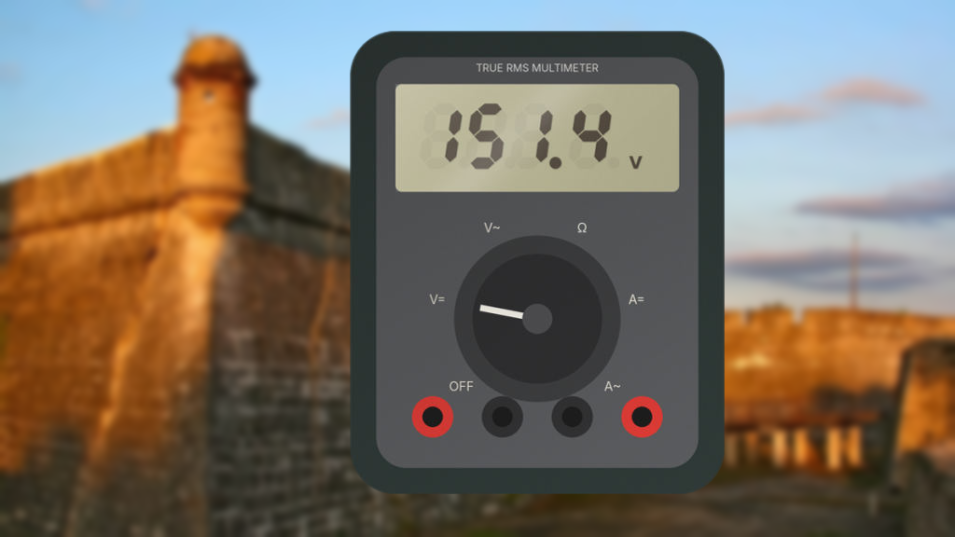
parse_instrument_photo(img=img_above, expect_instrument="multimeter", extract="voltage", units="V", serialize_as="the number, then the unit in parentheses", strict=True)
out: 151.4 (V)
